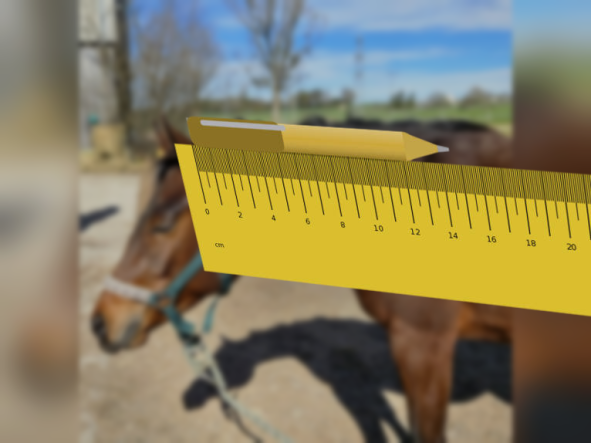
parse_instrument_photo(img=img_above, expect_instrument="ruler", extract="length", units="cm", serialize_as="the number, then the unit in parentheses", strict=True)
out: 14.5 (cm)
